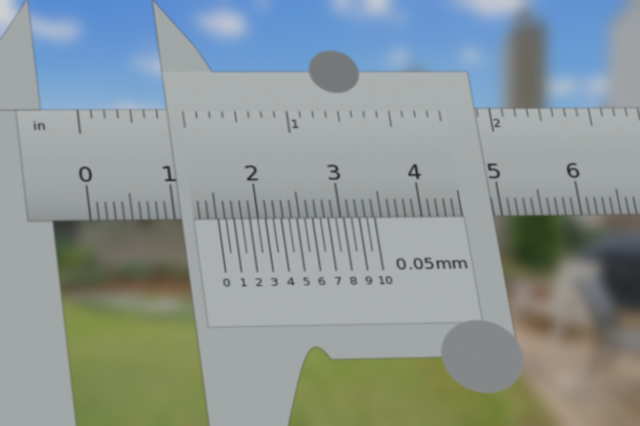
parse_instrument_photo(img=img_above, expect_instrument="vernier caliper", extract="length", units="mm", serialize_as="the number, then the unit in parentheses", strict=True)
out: 15.2 (mm)
